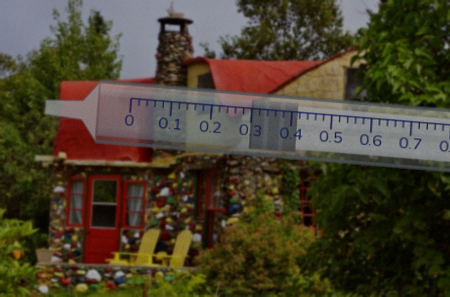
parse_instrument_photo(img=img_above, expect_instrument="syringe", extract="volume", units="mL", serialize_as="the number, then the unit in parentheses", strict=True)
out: 0.3 (mL)
